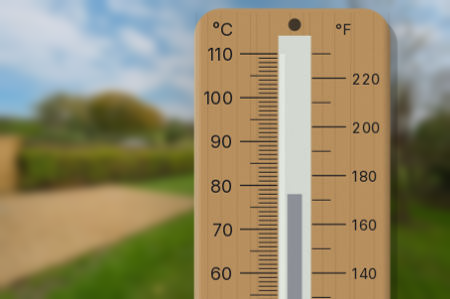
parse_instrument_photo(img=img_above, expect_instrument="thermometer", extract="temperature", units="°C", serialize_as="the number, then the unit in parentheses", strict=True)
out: 78 (°C)
